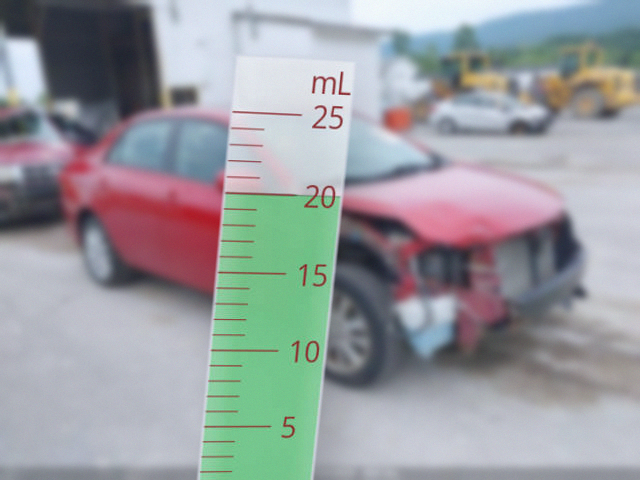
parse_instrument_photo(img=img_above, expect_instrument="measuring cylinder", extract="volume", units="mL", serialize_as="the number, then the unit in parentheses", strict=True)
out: 20 (mL)
